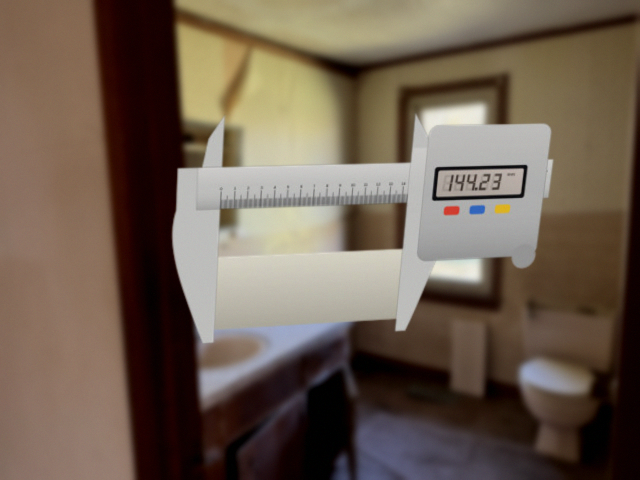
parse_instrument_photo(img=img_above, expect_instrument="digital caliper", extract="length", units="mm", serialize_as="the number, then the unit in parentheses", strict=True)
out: 144.23 (mm)
